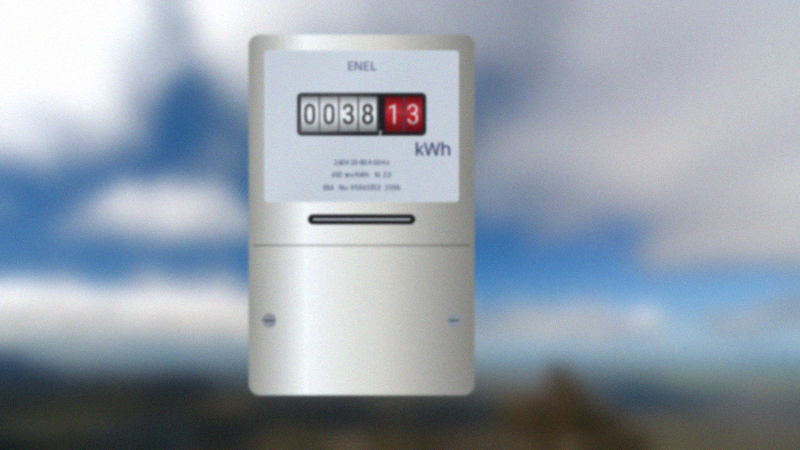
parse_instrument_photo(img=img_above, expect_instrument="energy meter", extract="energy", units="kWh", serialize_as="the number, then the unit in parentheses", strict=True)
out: 38.13 (kWh)
